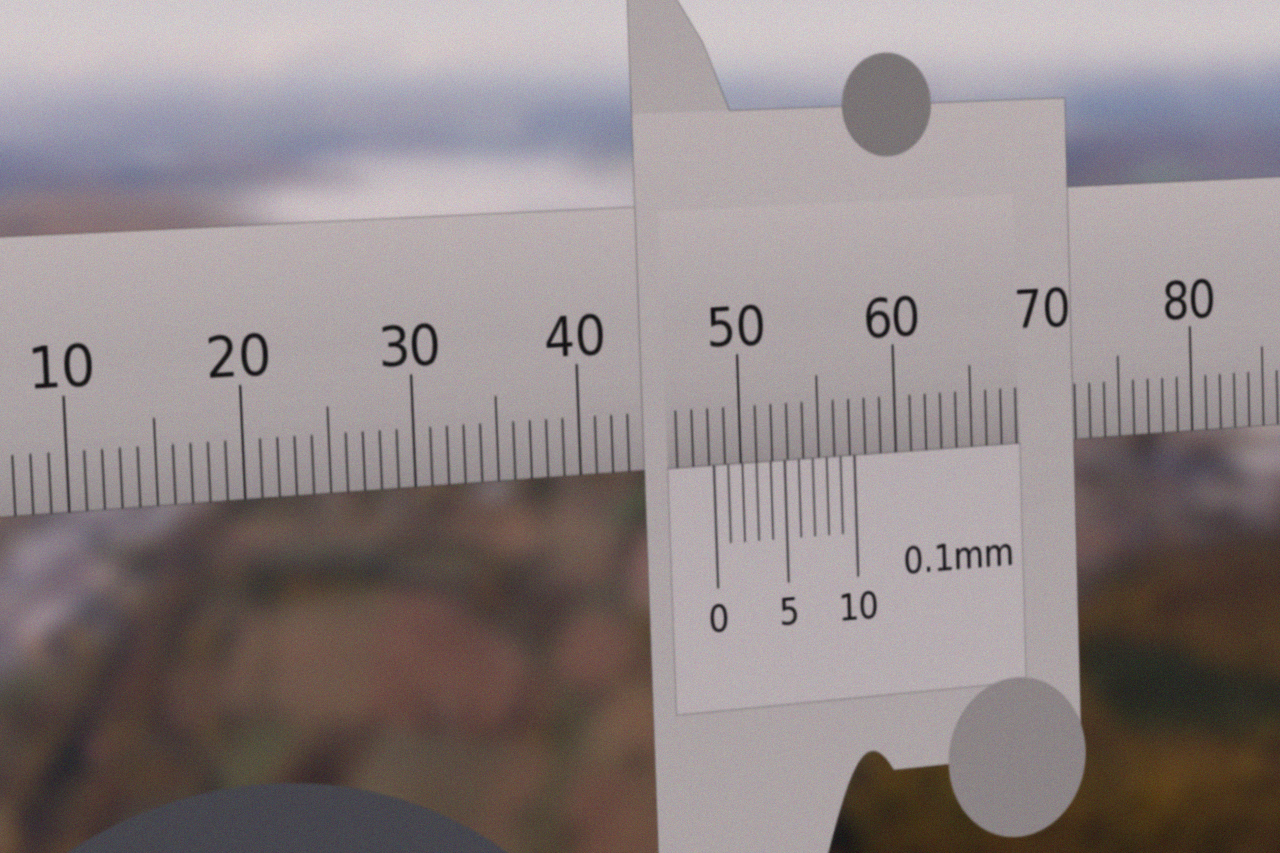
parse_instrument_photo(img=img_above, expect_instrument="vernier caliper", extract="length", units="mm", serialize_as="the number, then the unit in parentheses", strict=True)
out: 48.3 (mm)
